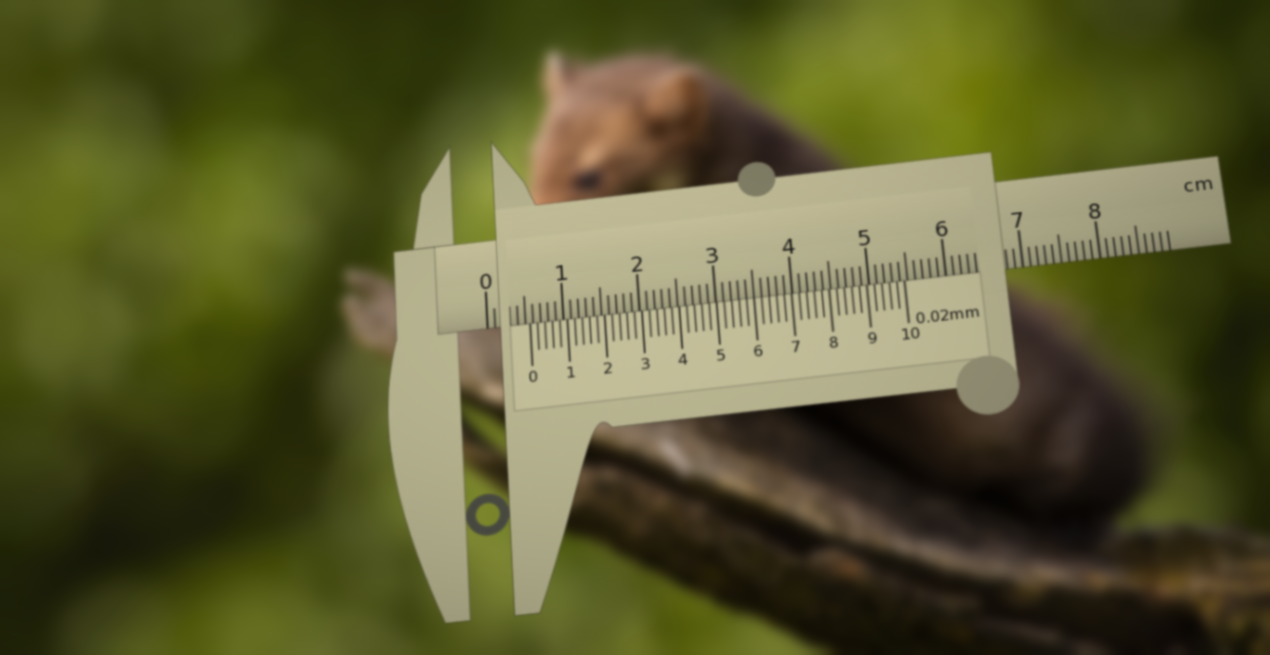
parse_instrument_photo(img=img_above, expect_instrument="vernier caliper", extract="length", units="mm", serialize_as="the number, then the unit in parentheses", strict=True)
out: 5.6 (mm)
